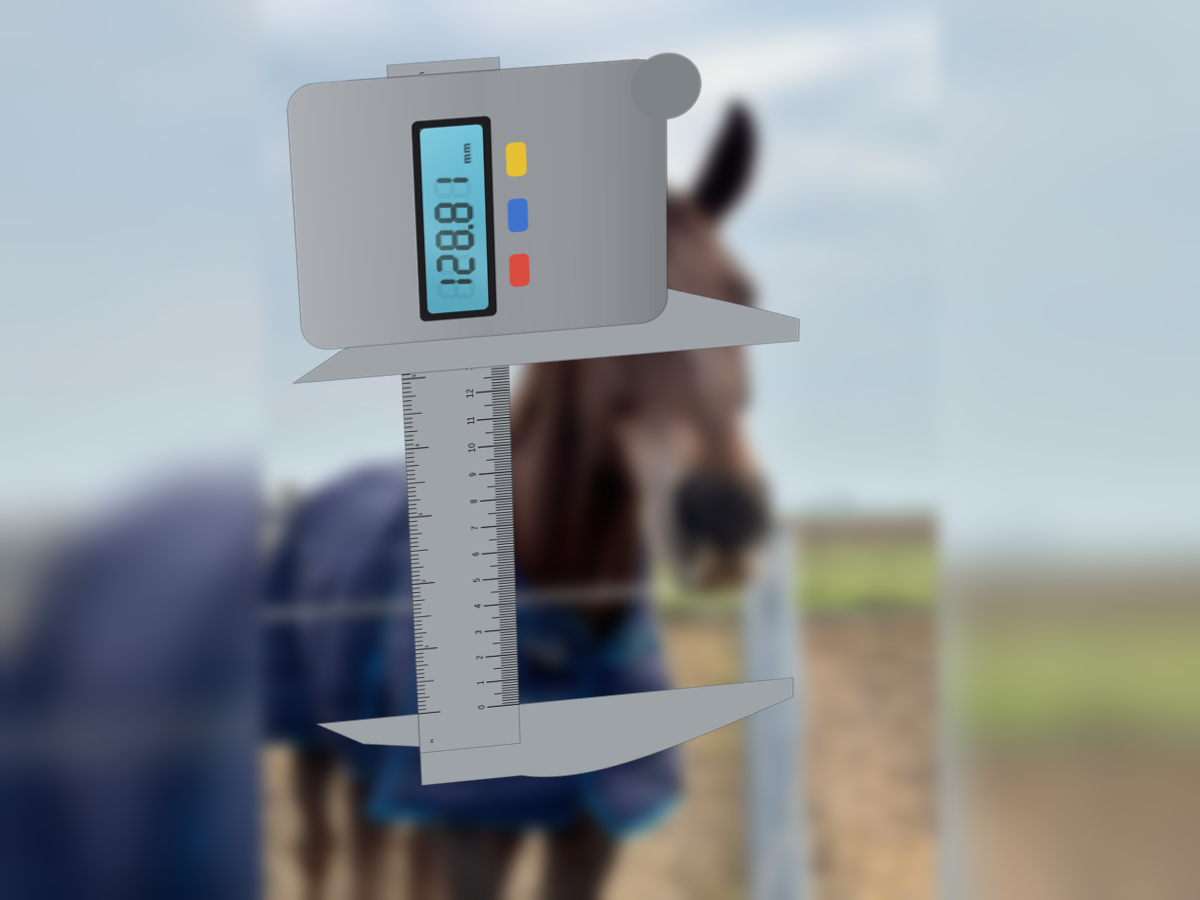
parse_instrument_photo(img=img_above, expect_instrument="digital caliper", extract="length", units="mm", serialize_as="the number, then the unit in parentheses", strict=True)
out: 128.81 (mm)
